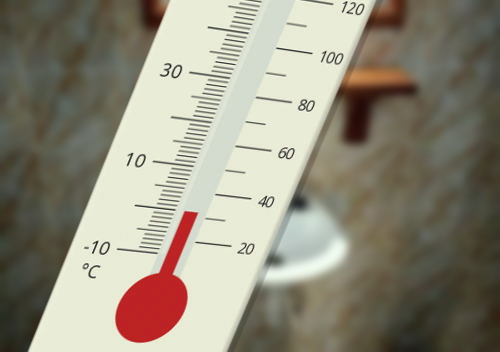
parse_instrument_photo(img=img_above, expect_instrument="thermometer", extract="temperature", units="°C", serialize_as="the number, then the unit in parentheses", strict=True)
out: 0 (°C)
